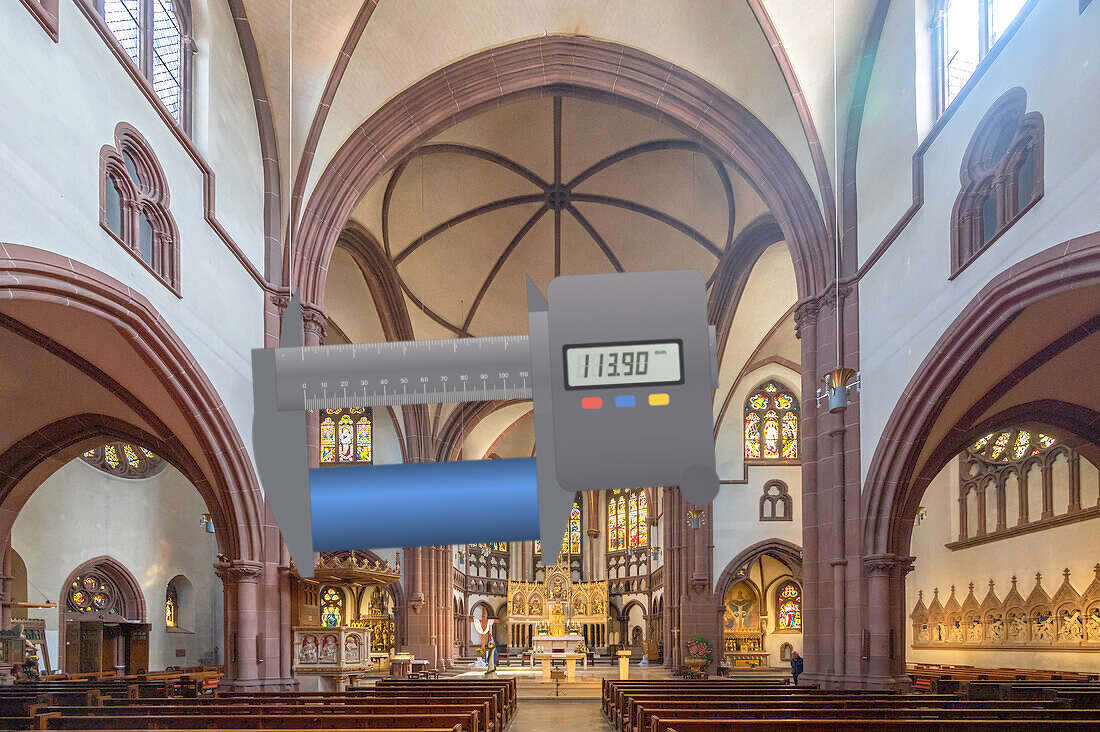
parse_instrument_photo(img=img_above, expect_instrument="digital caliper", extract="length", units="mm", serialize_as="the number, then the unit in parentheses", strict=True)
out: 113.90 (mm)
